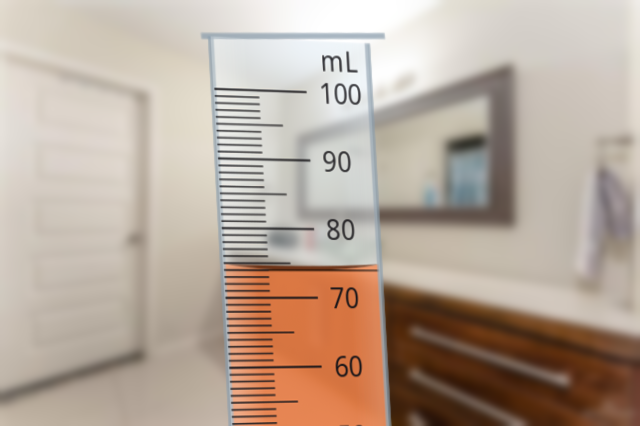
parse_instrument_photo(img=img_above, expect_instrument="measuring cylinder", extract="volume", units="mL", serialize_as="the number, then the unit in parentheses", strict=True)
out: 74 (mL)
